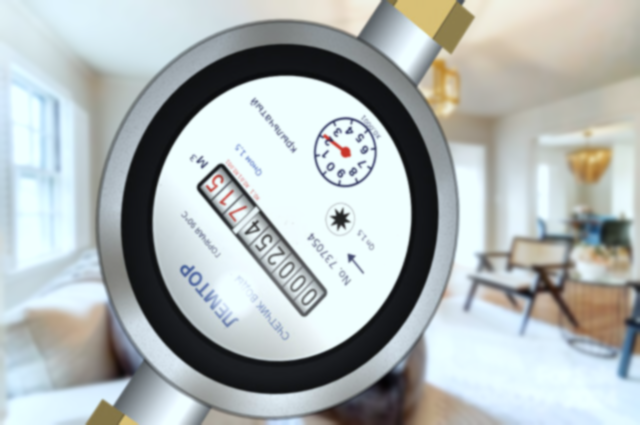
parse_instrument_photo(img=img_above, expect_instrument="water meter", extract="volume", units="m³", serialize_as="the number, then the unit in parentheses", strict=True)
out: 254.7152 (m³)
